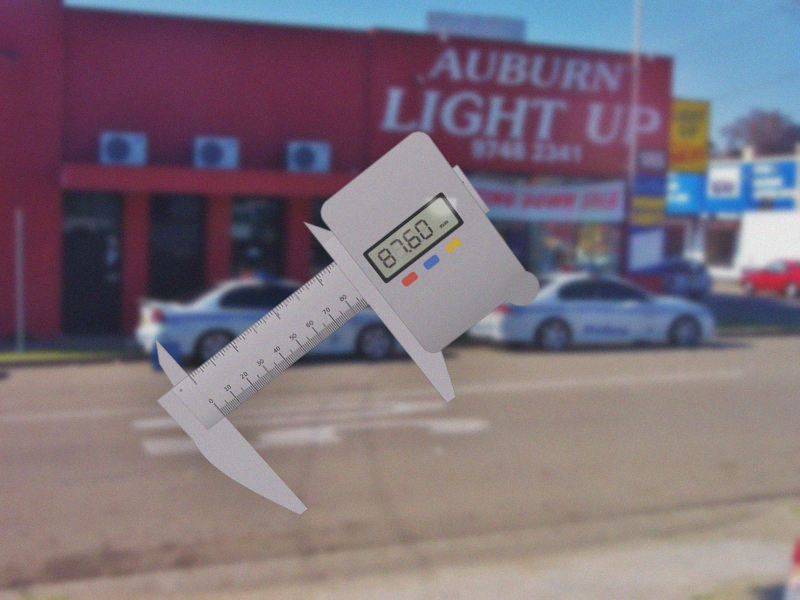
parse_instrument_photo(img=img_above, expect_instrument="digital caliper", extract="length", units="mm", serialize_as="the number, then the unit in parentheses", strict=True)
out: 87.60 (mm)
